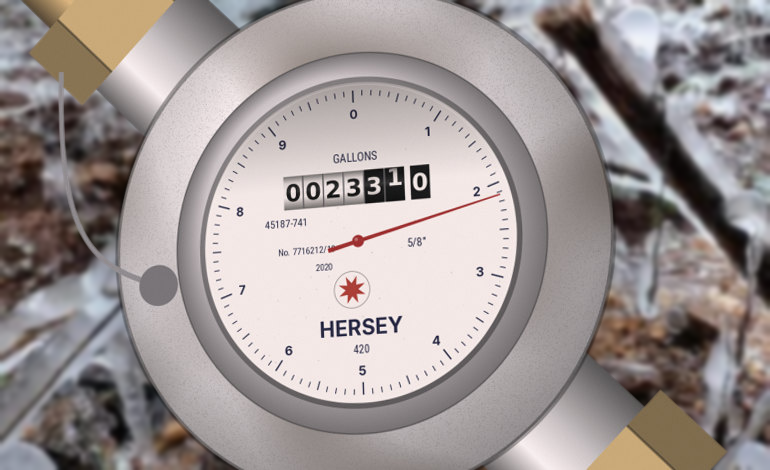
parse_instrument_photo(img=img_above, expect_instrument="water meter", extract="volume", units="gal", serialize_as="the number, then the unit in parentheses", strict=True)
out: 23312.1 (gal)
